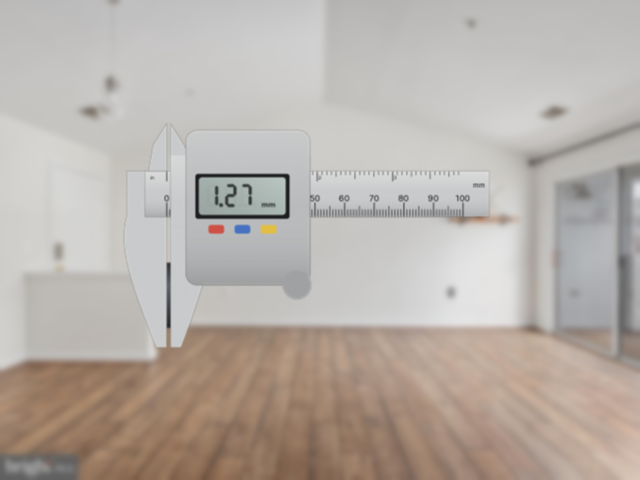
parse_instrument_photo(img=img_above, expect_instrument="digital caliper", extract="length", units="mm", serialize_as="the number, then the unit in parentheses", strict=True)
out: 1.27 (mm)
